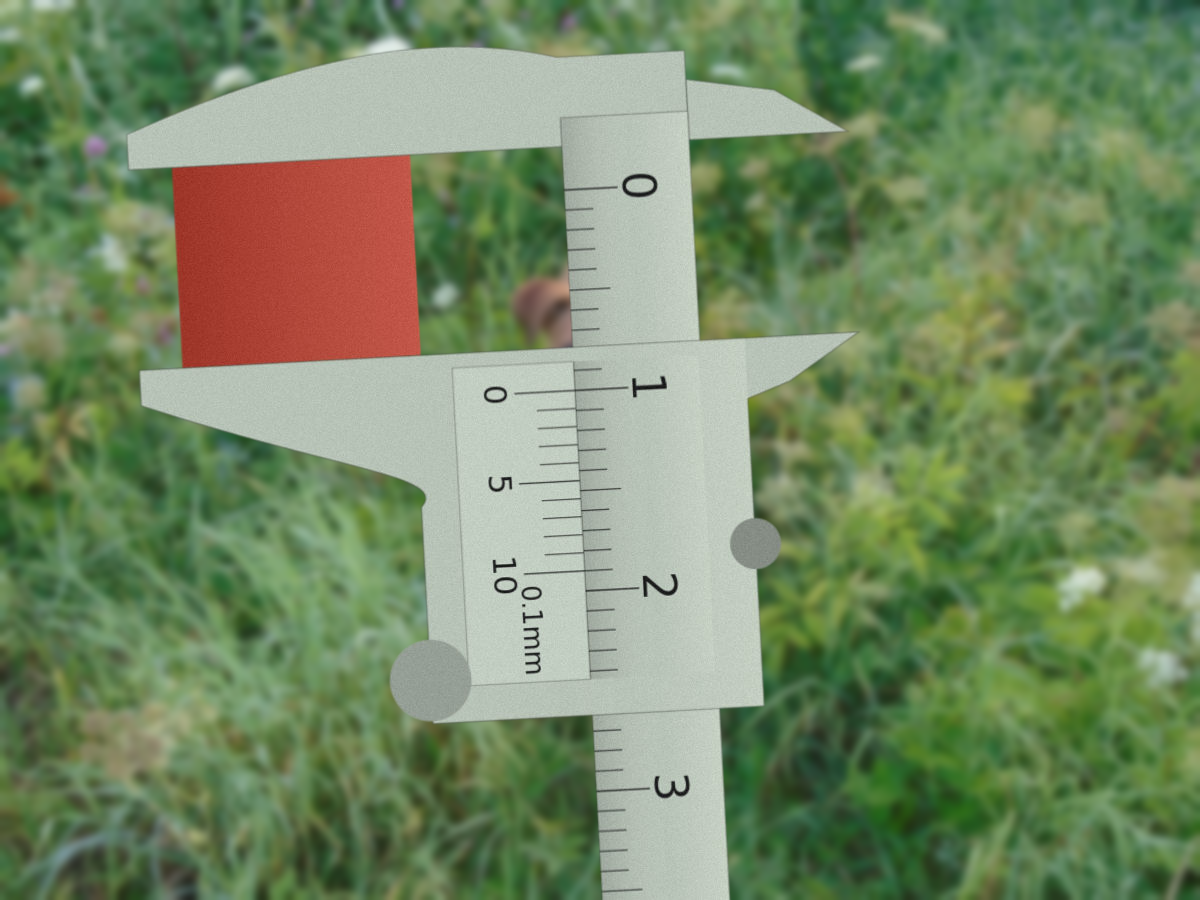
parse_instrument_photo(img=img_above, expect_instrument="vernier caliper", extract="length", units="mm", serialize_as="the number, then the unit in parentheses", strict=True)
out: 10.0 (mm)
